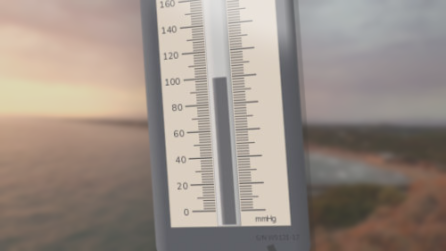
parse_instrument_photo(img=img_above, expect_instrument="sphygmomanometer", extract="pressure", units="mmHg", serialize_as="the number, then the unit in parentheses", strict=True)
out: 100 (mmHg)
